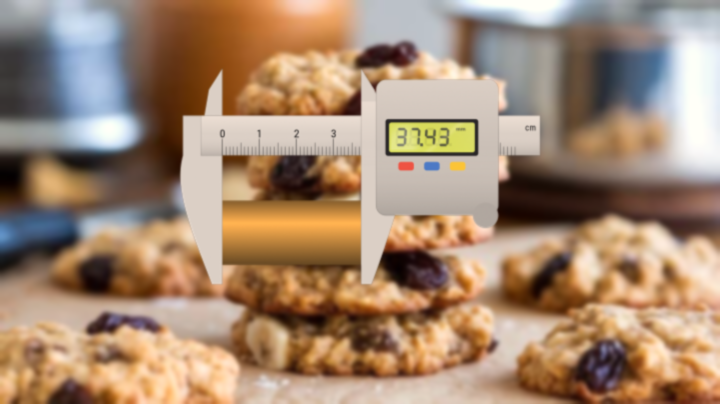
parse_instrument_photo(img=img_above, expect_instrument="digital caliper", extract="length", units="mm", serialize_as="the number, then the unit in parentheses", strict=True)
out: 37.43 (mm)
